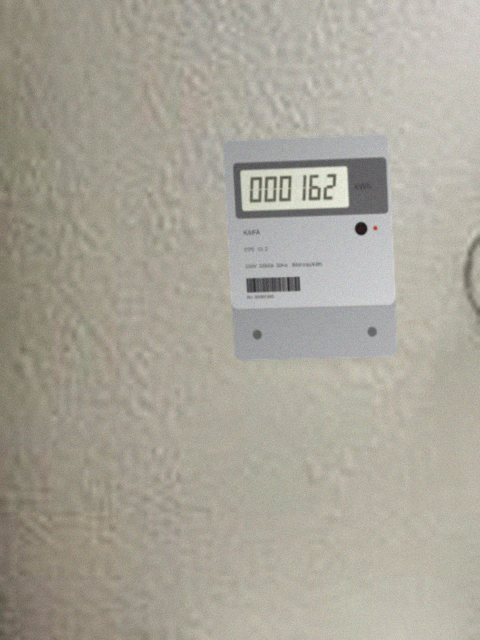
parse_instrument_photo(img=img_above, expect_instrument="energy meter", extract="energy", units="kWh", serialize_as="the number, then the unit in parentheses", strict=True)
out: 162 (kWh)
